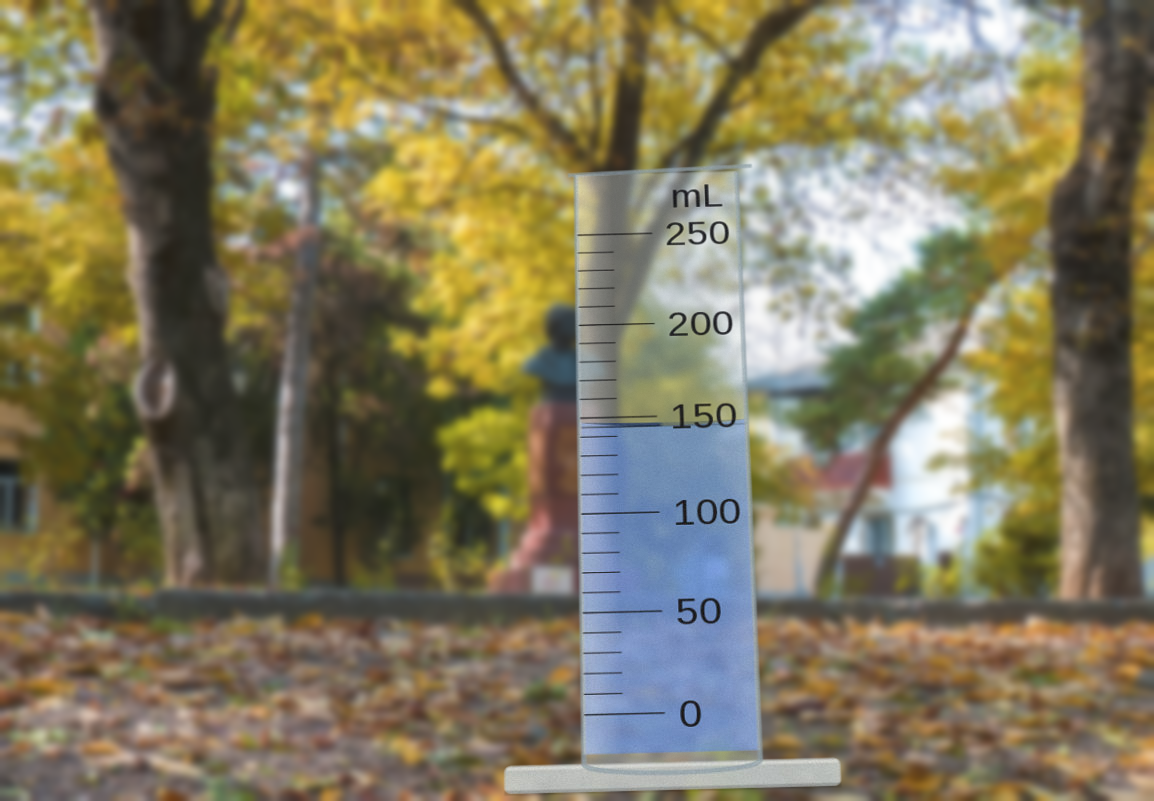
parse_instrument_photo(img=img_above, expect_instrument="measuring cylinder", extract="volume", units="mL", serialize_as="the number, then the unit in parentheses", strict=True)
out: 145 (mL)
